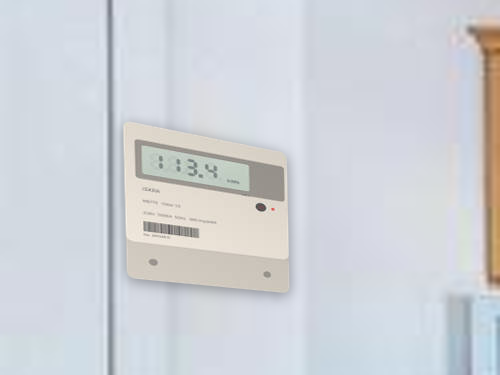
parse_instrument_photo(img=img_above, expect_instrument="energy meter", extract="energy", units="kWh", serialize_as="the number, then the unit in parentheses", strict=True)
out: 113.4 (kWh)
